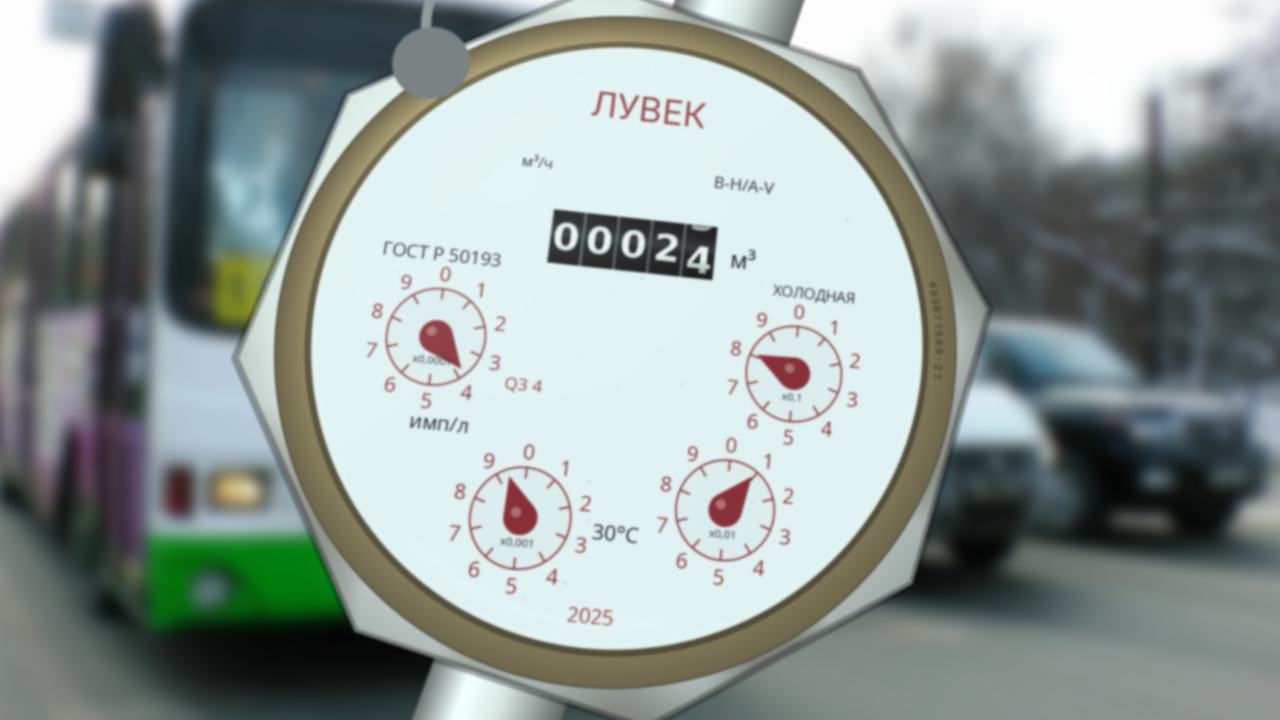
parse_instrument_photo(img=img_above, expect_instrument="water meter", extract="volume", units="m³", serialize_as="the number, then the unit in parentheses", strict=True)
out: 23.8093 (m³)
